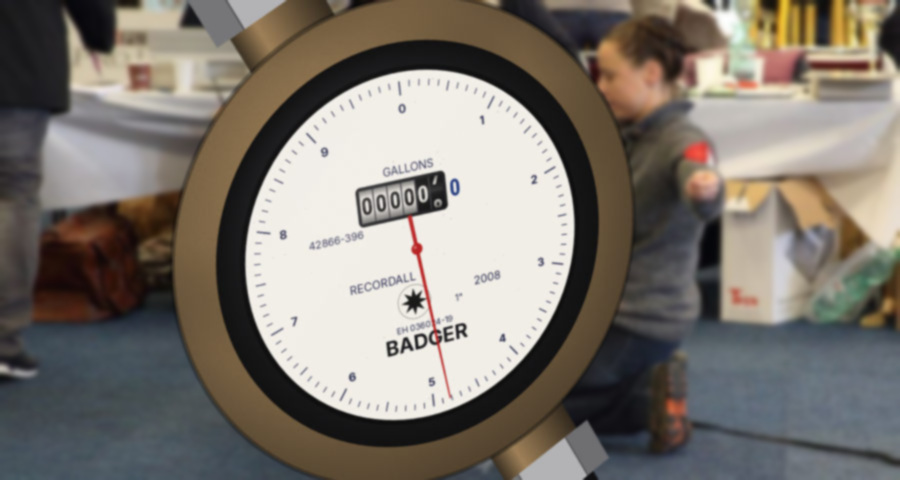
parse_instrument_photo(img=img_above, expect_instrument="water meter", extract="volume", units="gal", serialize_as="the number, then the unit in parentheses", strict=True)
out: 74.8 (gal)
